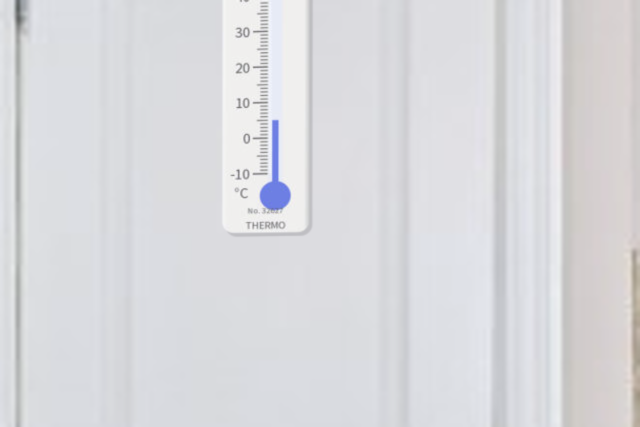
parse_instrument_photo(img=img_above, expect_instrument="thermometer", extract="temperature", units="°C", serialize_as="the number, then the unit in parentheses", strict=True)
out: 5 (°C)
